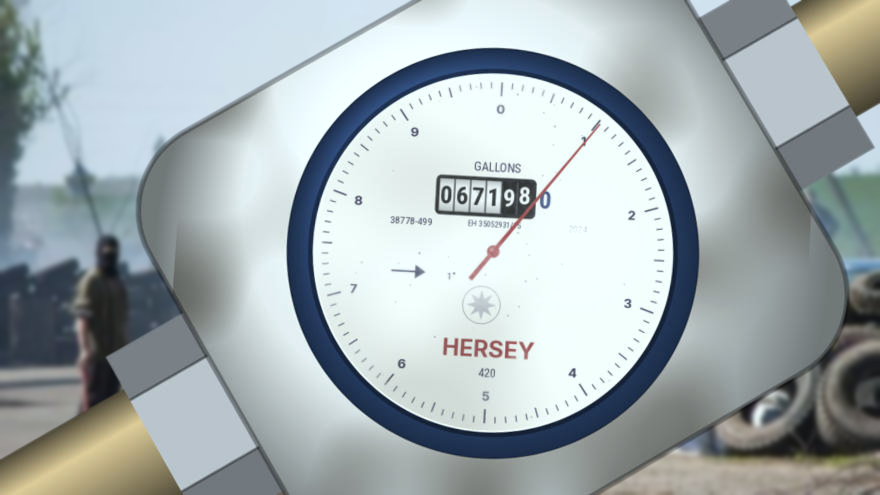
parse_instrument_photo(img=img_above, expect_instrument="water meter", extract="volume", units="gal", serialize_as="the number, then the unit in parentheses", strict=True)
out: 671981.0 (gal)
